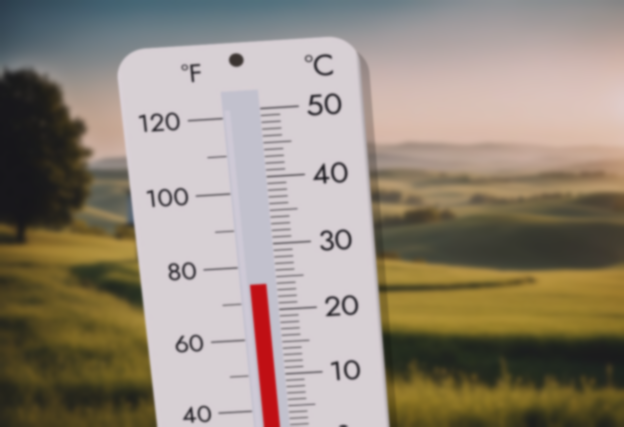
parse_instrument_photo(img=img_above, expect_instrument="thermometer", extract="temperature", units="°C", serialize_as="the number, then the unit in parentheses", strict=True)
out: 24 (°C)
